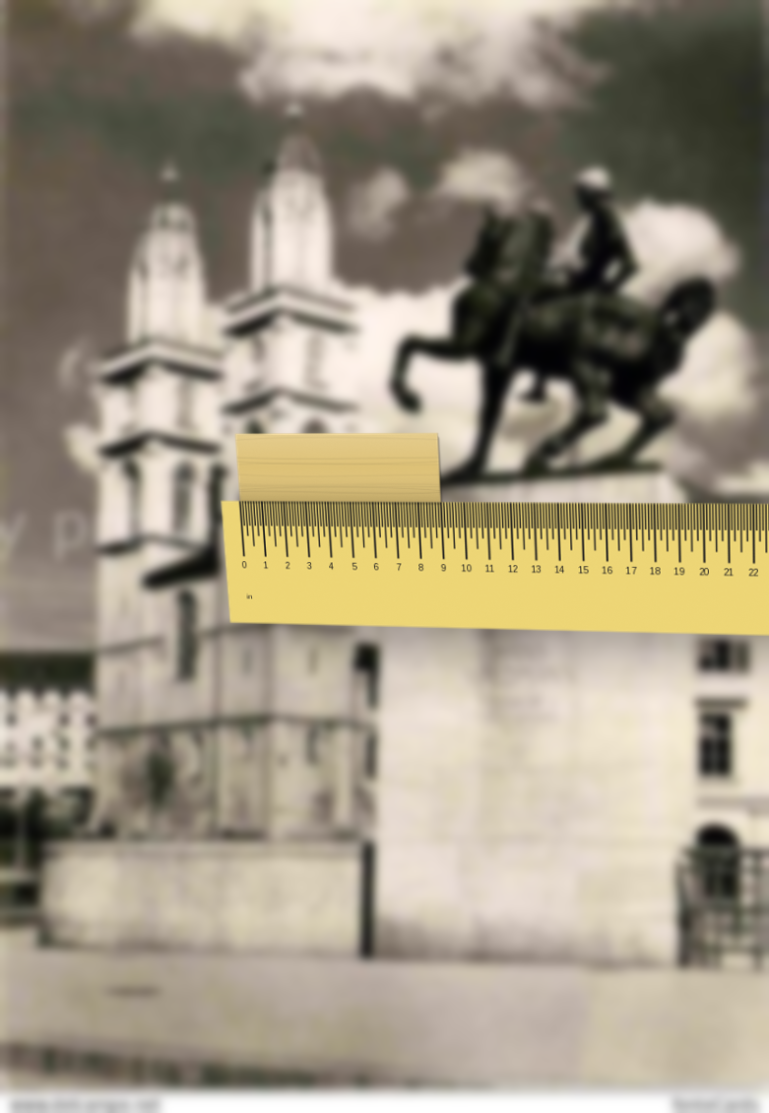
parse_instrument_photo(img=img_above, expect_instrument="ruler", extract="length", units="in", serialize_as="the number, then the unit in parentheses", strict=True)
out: 9 (in)
